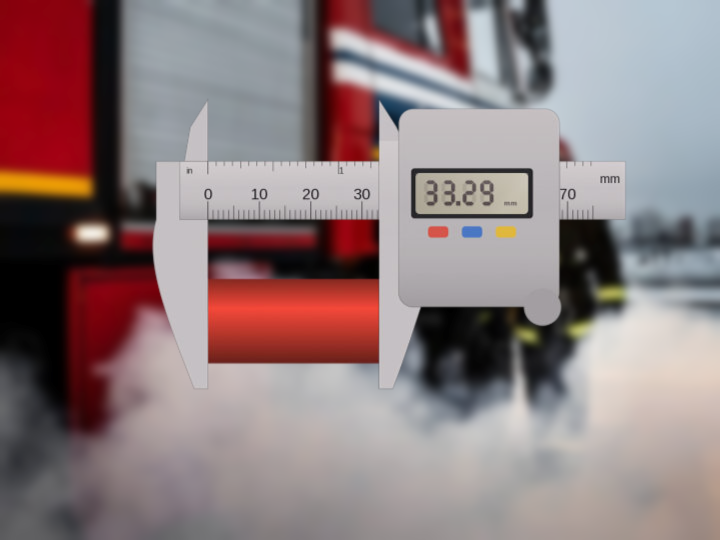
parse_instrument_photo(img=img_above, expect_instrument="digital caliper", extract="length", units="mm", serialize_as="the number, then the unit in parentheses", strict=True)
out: 33.29 (mm)
